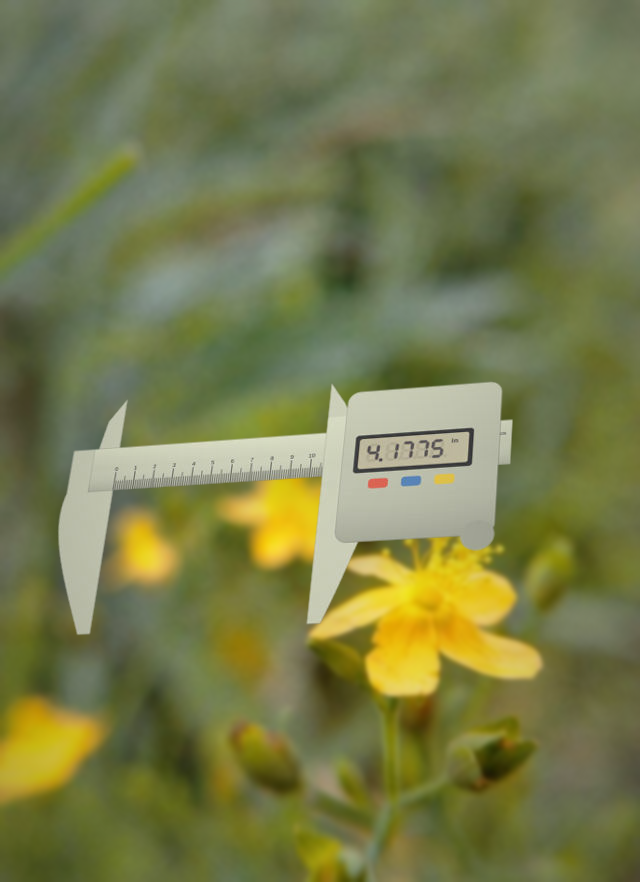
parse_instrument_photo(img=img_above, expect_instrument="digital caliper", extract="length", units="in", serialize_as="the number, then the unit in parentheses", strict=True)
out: 4.1775 (in)
